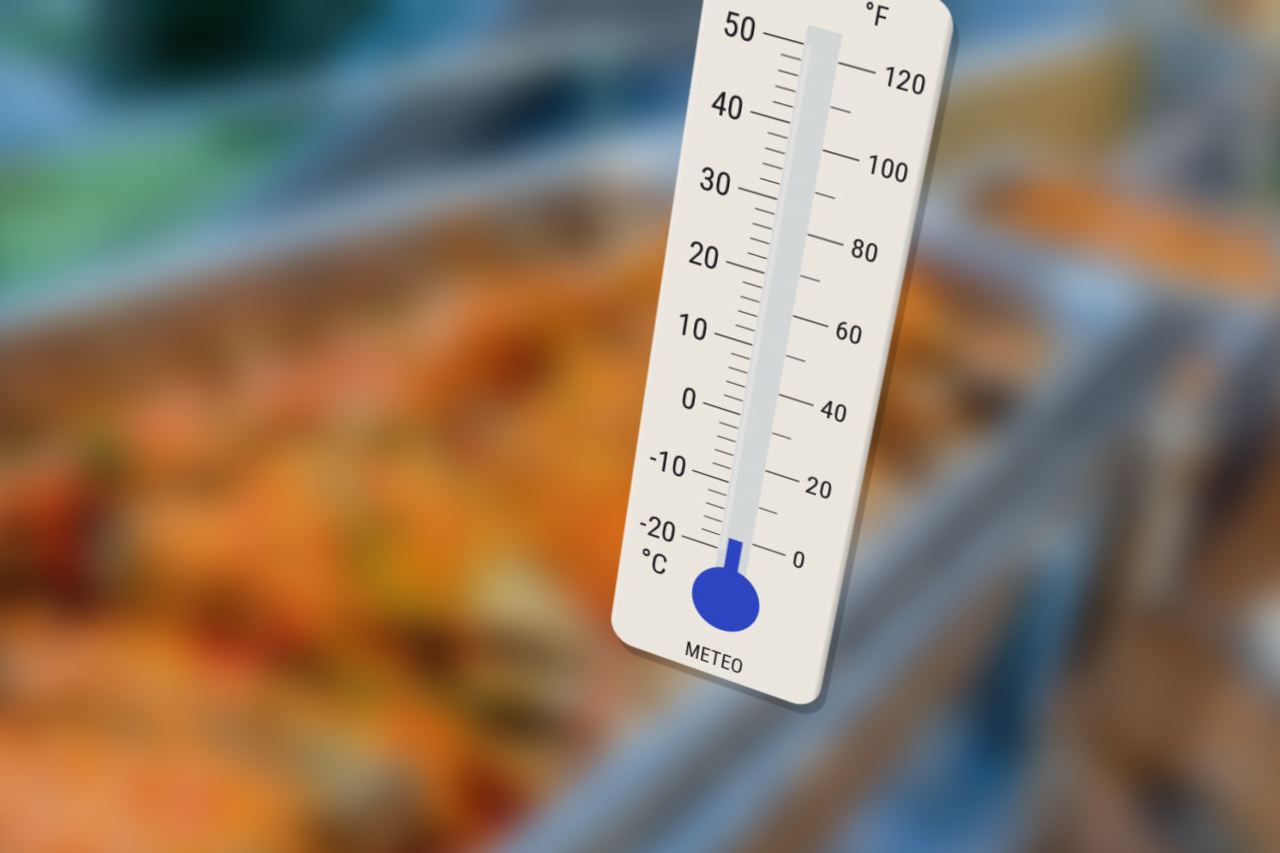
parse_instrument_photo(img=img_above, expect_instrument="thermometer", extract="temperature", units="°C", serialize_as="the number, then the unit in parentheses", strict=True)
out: -18 (°C)
